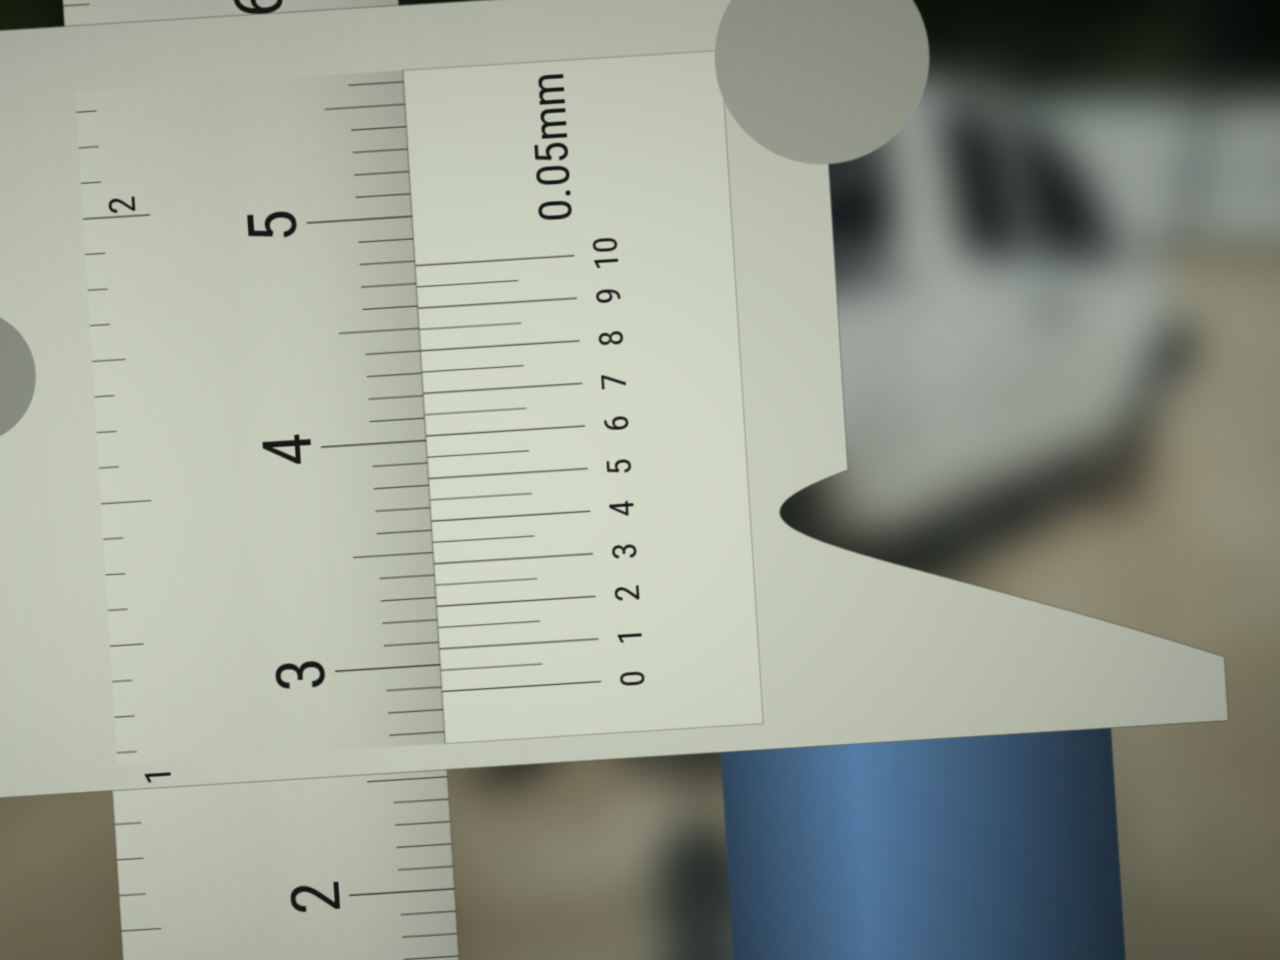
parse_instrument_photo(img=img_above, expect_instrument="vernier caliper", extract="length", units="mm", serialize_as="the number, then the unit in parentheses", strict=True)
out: 28.8 (mm)
